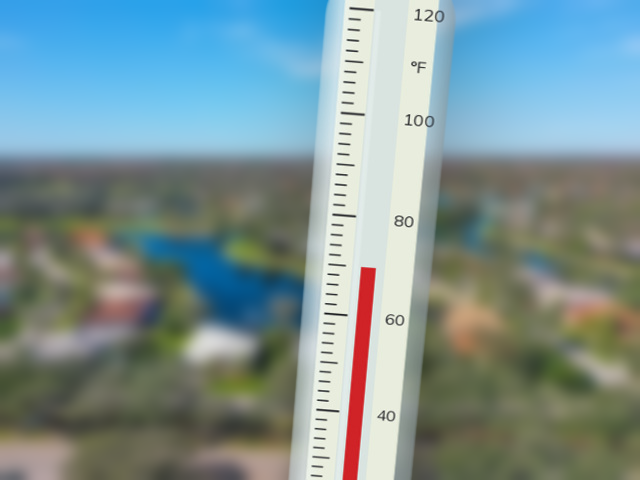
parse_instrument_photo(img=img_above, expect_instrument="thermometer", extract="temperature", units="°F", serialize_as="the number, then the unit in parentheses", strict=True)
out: 70 (°F)
